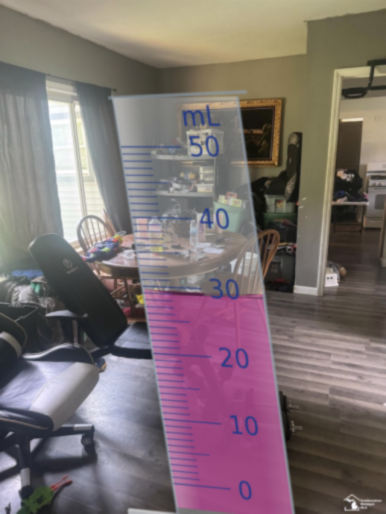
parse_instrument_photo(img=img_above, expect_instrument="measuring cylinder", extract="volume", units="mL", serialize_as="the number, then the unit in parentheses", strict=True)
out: 29 (mL)
